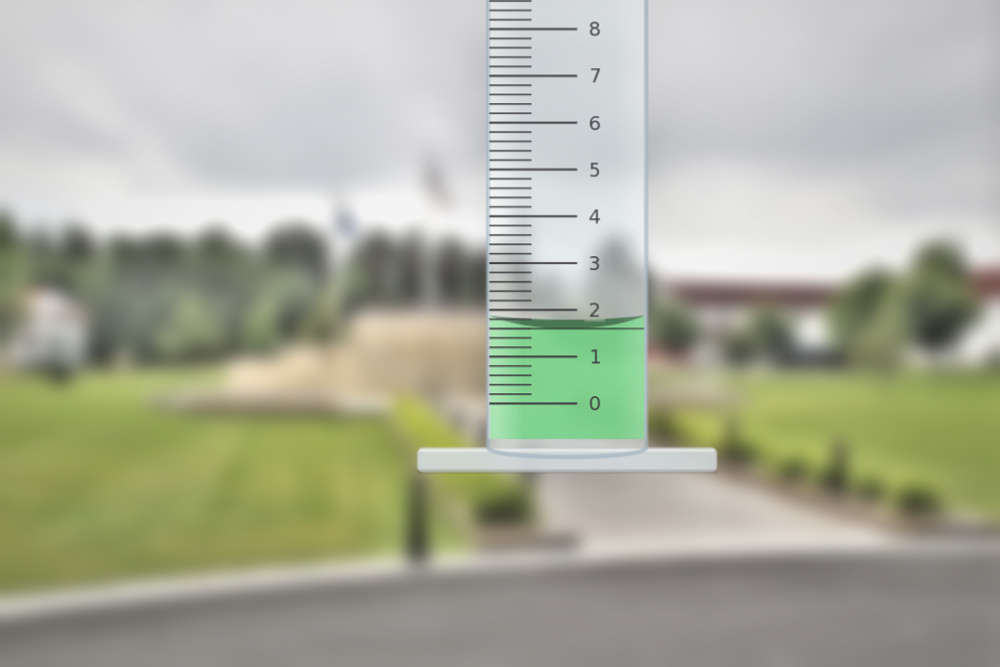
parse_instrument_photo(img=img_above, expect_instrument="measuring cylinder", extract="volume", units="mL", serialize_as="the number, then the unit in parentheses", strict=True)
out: 1.6 (mL)
